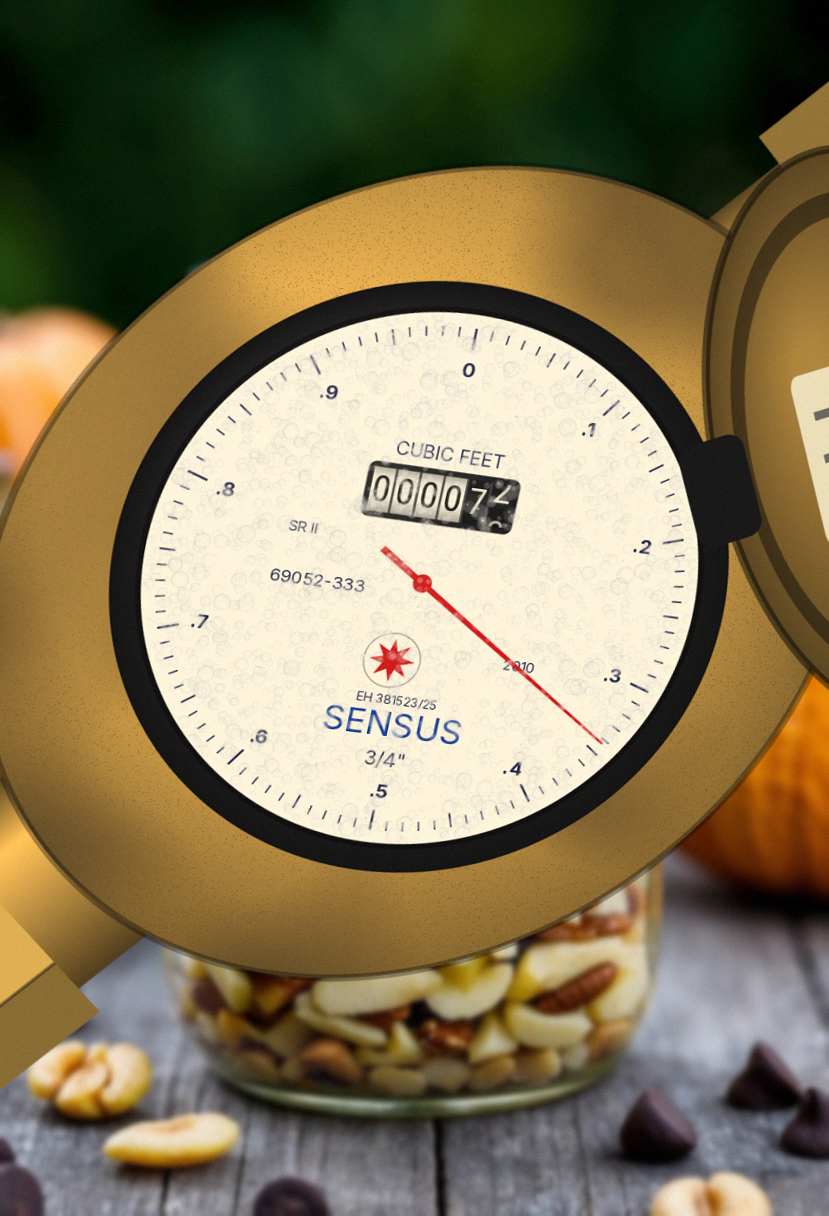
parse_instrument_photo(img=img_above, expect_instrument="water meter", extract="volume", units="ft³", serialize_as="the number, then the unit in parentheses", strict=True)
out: 72.34 (ft³)
